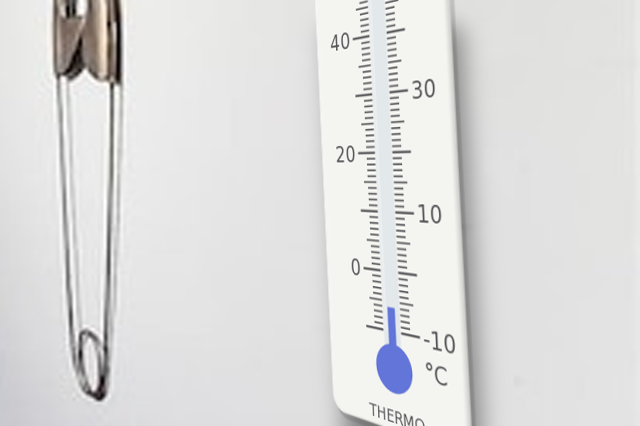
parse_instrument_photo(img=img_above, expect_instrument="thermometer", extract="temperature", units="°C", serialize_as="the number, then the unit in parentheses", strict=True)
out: -6 (°C)
